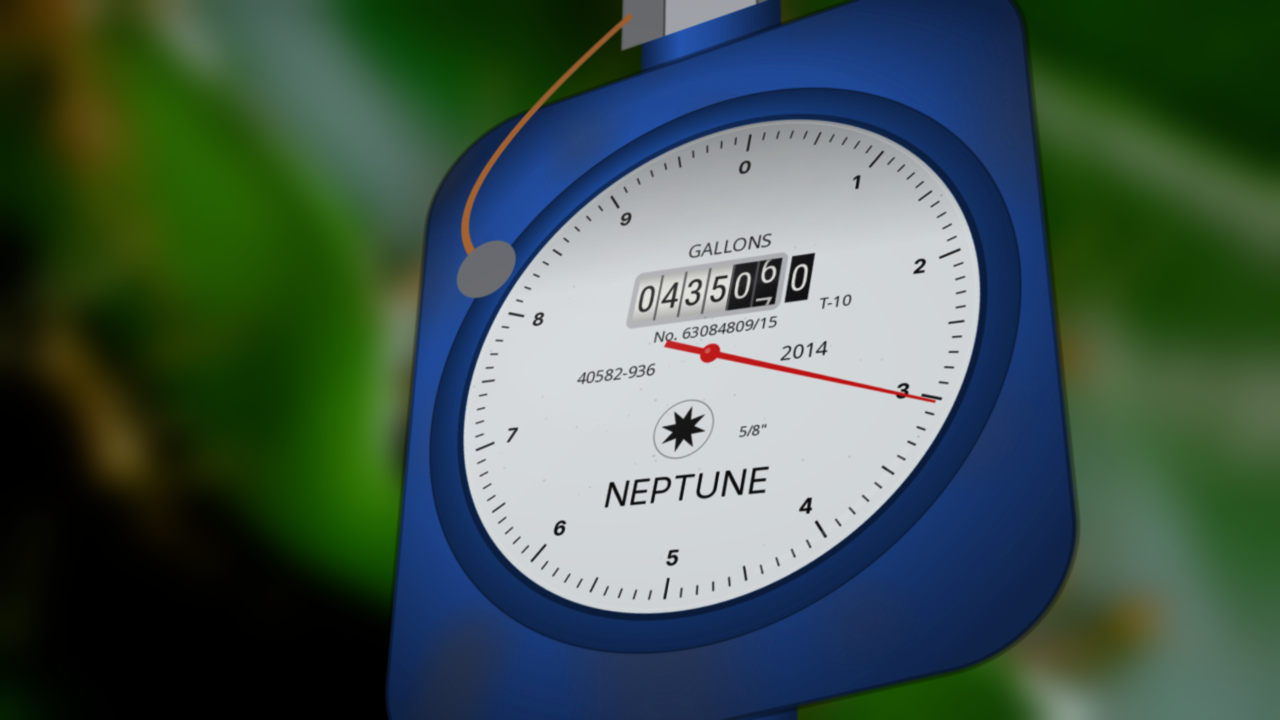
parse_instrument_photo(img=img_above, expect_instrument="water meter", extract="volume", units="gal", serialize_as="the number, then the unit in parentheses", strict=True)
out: 435063.0 (gal)
